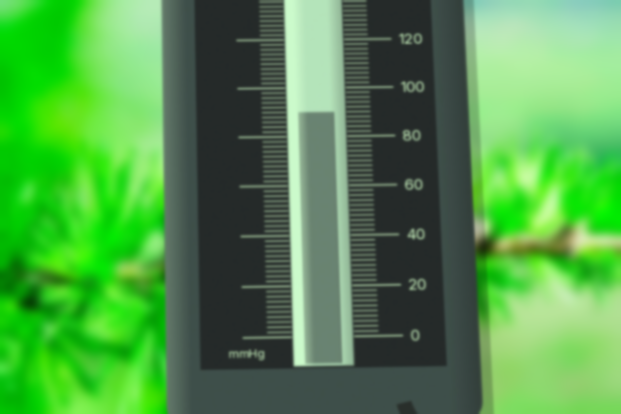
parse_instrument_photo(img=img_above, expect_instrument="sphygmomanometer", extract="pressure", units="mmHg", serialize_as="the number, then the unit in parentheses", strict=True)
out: 90 (mmHg)
